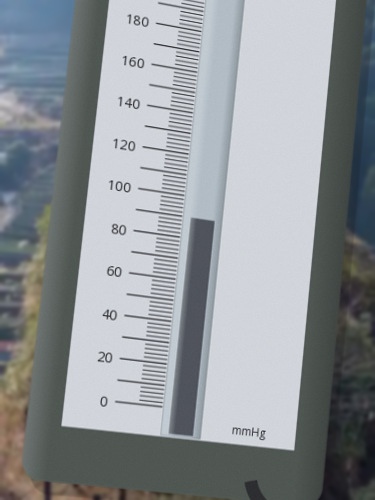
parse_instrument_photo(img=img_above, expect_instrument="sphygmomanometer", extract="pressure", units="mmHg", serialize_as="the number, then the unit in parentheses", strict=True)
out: 90 (mmHg)
